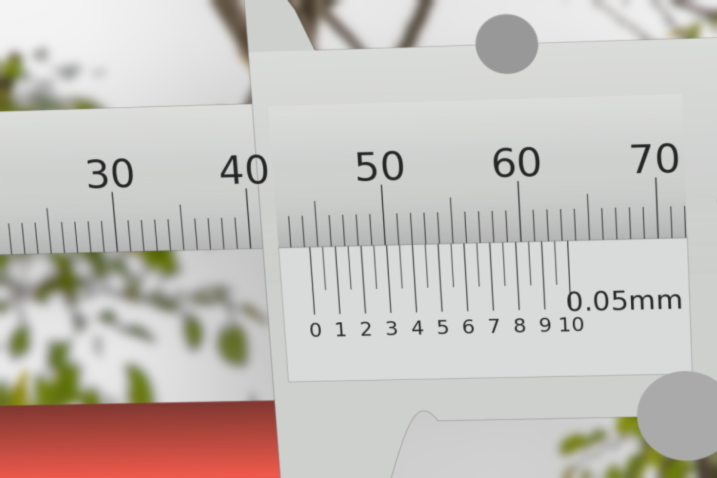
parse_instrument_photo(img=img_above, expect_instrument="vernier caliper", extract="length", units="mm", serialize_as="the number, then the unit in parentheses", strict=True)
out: 44.4 (mm)
